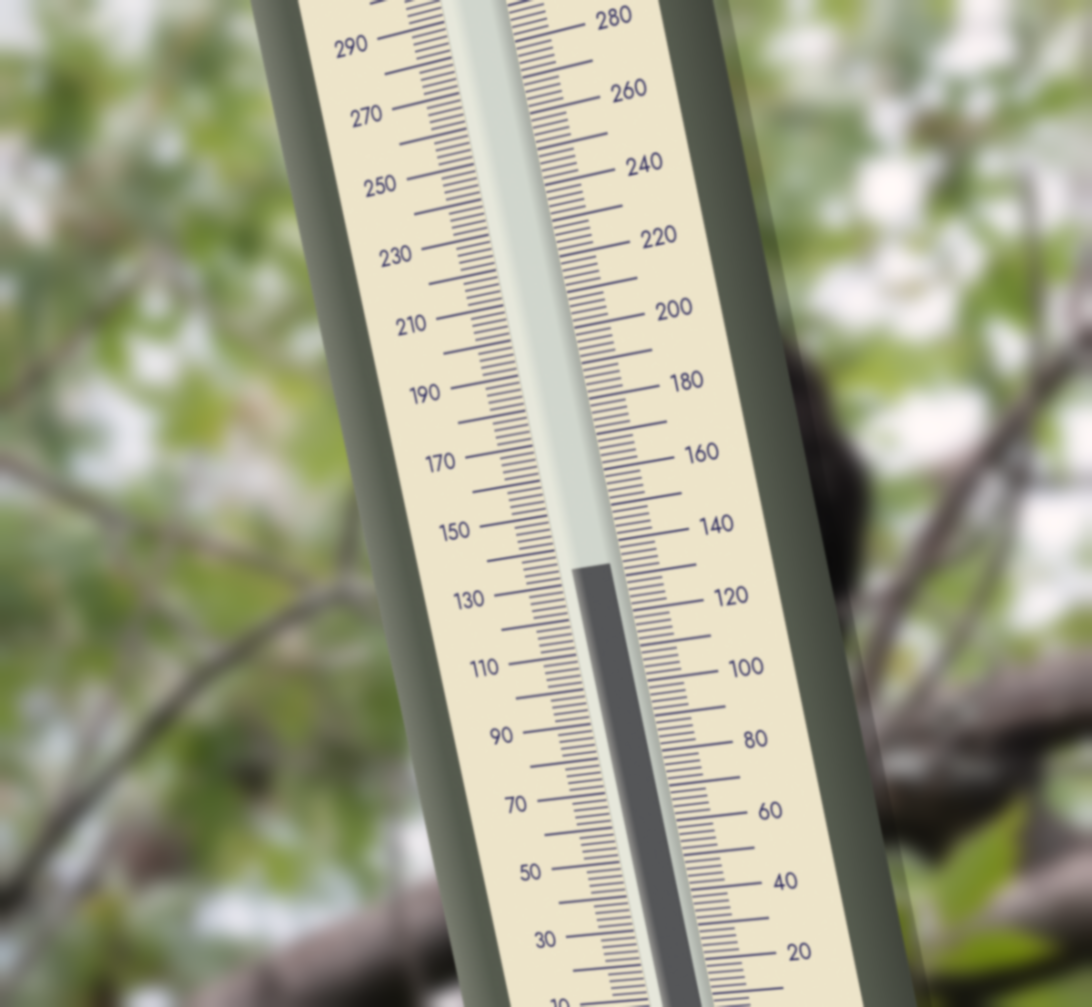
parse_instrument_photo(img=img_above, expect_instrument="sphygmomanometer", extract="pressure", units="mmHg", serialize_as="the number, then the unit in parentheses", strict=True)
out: 134 (mmHg)
